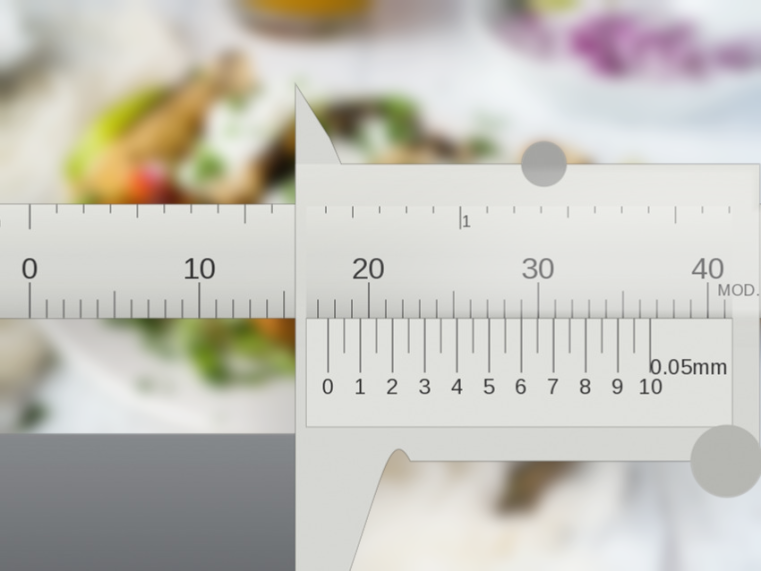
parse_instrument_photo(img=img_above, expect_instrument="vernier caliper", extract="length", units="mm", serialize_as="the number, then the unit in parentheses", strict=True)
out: 17.6 (mm)
